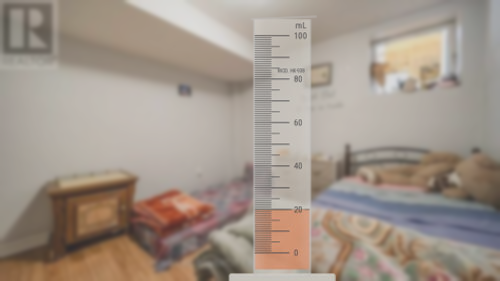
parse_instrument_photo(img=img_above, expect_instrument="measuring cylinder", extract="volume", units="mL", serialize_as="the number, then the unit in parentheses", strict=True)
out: 20 (mL)
